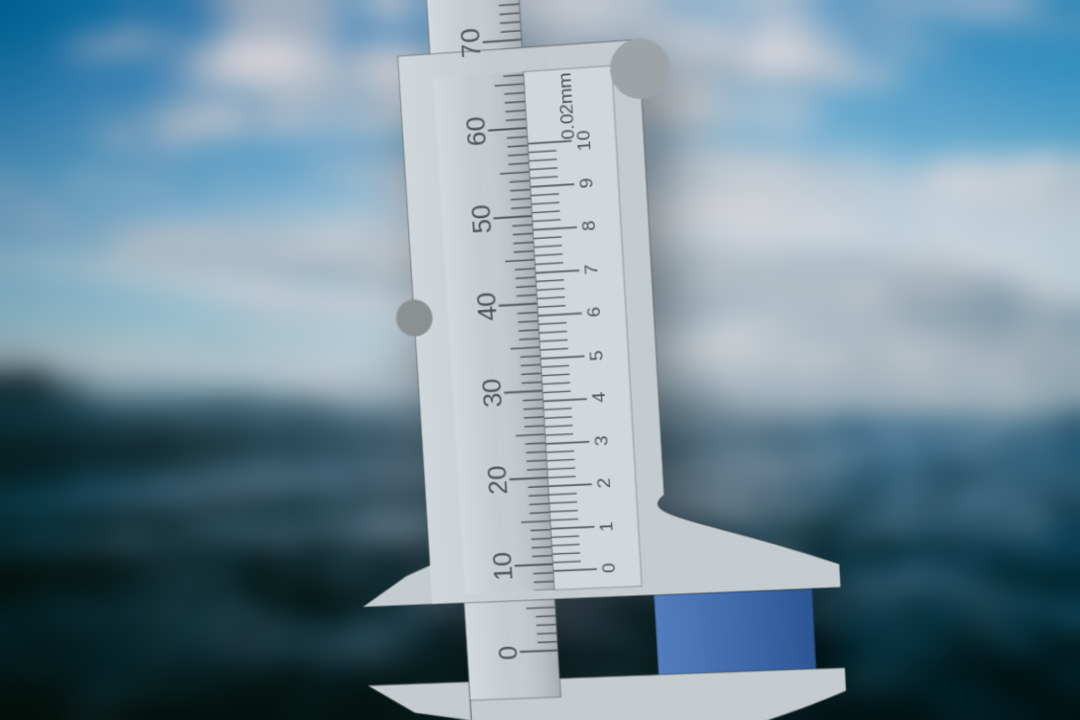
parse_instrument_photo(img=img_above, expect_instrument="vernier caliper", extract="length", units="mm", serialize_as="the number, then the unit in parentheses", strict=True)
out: 9.2 (mm)
